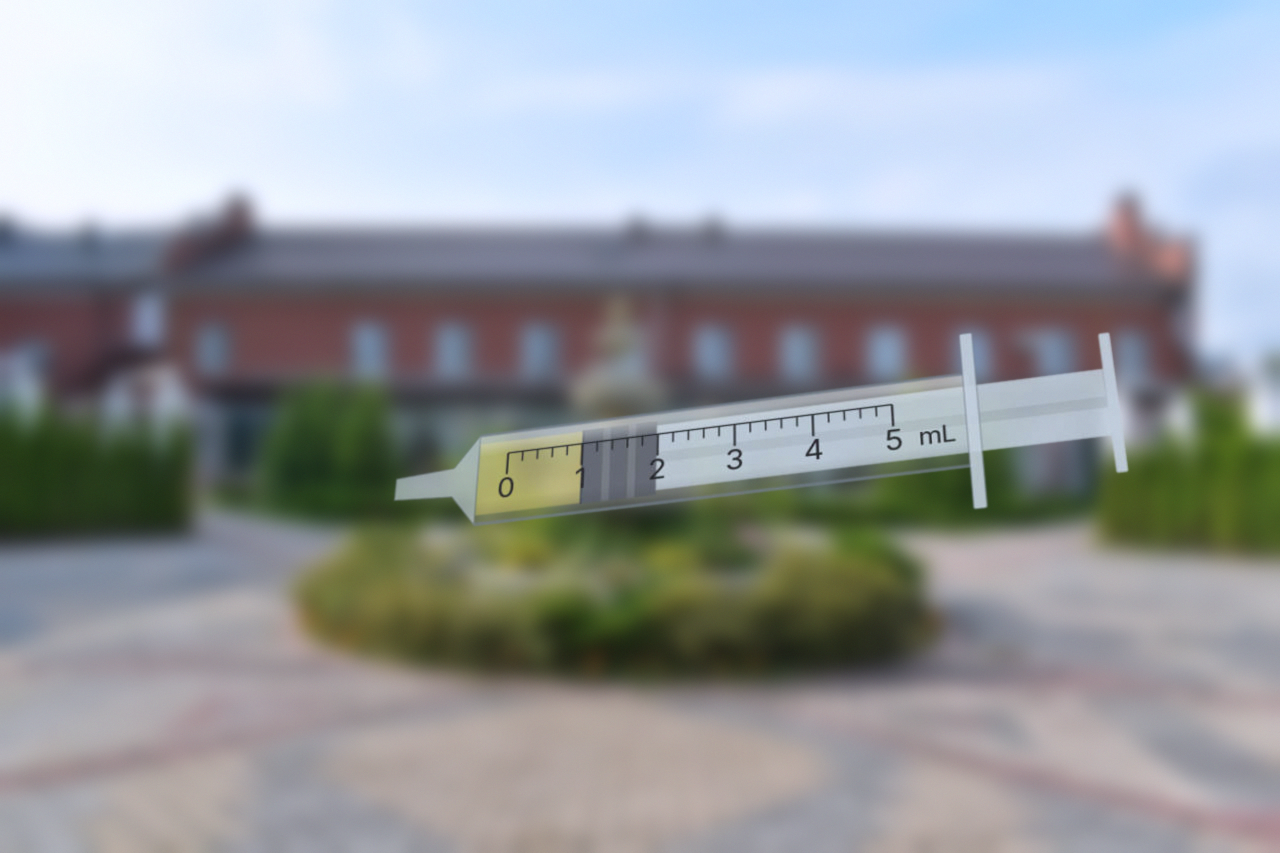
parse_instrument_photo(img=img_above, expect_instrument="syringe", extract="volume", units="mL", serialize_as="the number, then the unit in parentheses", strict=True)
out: 1 (mL)
